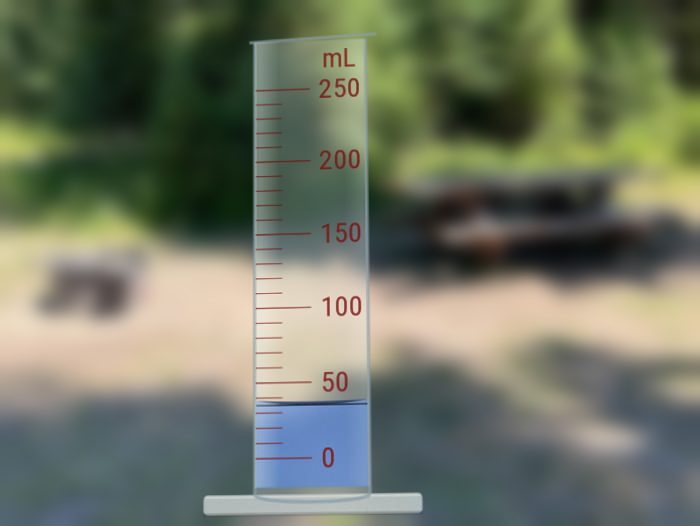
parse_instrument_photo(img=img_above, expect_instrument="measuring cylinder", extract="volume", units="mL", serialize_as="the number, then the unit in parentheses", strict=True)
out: 35 (mL)
